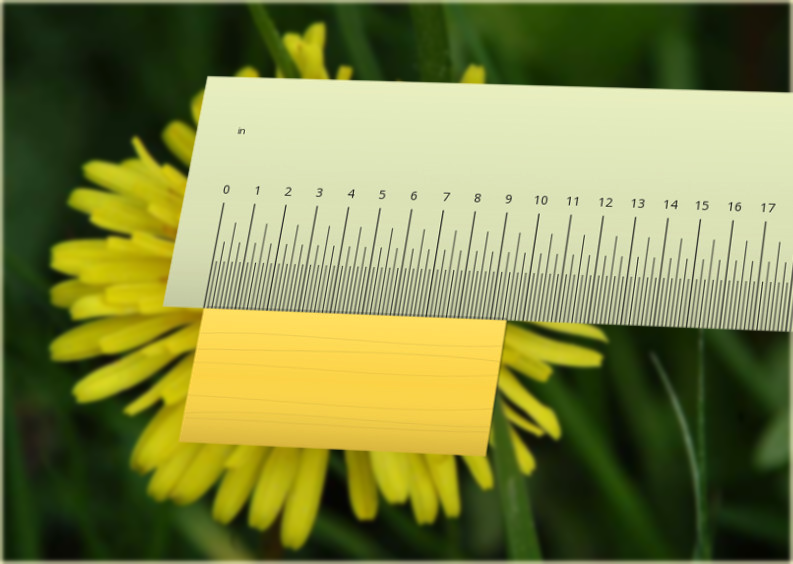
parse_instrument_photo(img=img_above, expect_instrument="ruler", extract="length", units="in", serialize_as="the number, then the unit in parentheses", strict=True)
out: 9.5 (in)
